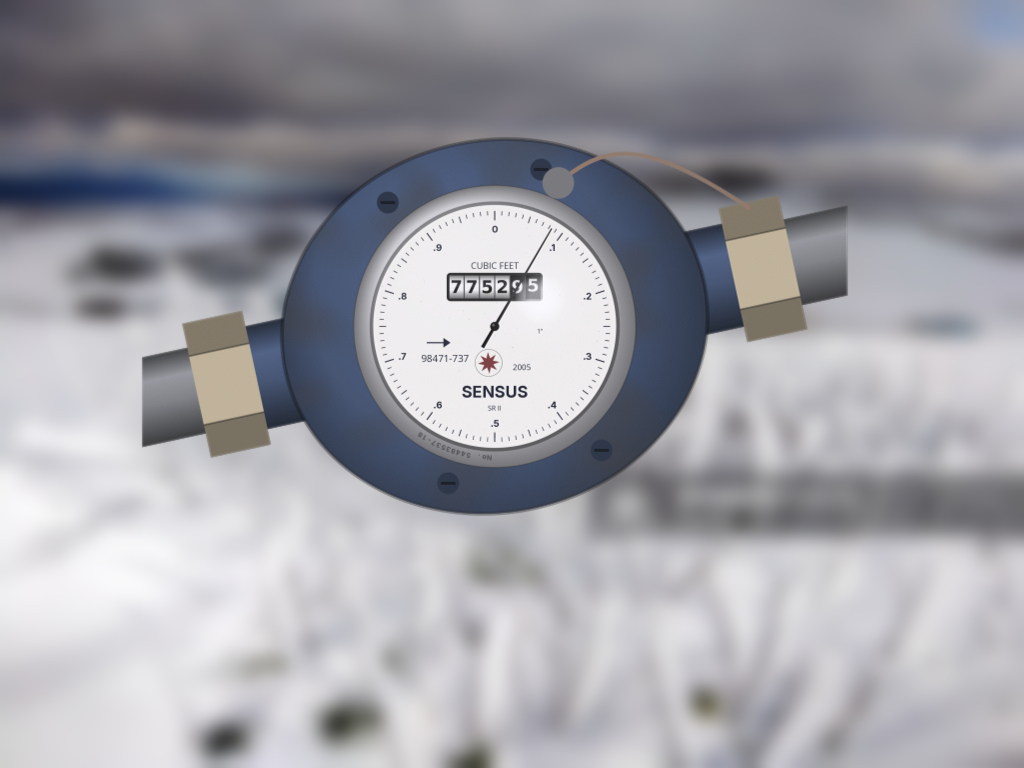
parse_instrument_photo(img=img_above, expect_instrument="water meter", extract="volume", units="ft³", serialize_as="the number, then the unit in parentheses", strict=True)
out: 775295.08 (ft³)
